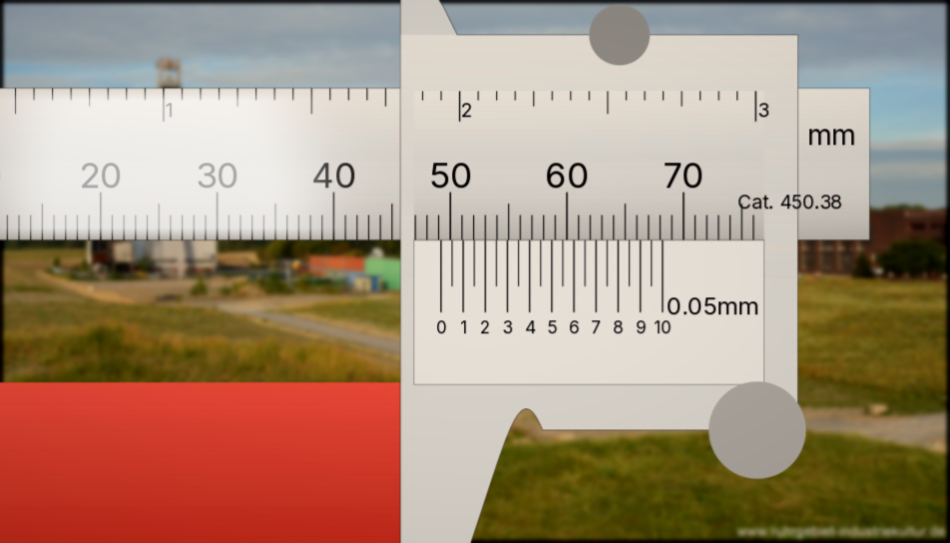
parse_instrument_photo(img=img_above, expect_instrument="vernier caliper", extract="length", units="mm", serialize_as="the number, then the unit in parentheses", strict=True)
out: 49.2 (mm)
